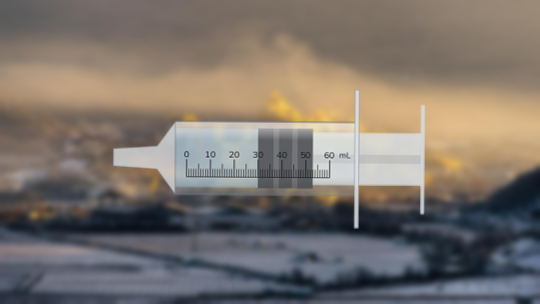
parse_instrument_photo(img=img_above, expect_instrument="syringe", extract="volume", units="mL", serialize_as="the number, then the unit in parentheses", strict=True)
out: 30 (mL)
